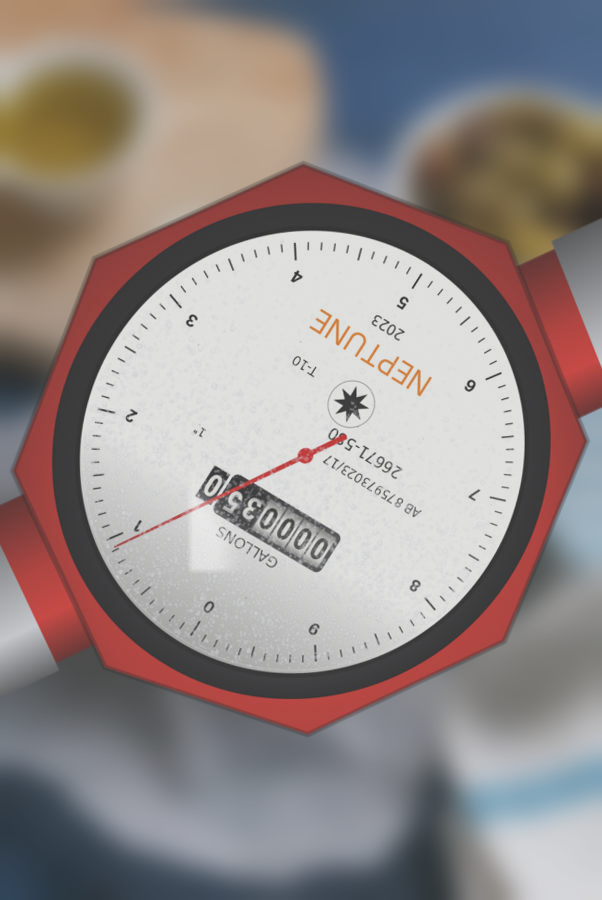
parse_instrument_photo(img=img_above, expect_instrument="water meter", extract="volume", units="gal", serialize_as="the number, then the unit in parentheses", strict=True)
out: 350.9 (gal)
